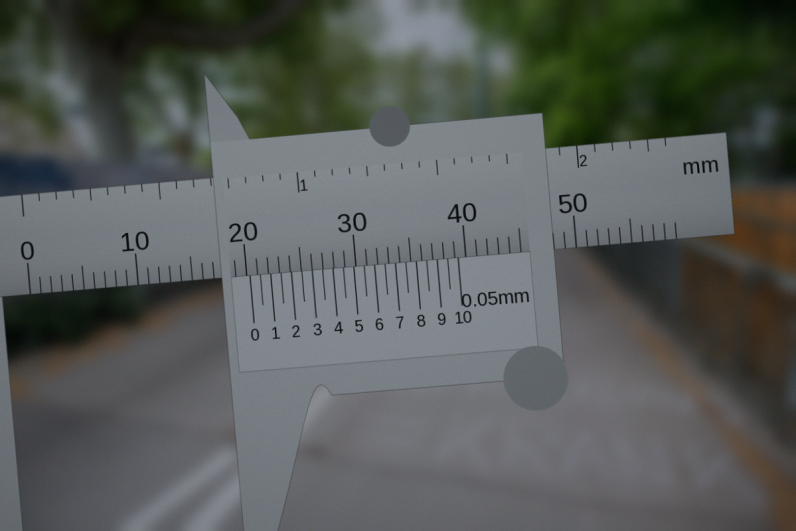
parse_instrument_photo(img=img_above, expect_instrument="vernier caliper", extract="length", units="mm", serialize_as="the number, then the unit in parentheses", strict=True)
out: 20.3 (mm)
